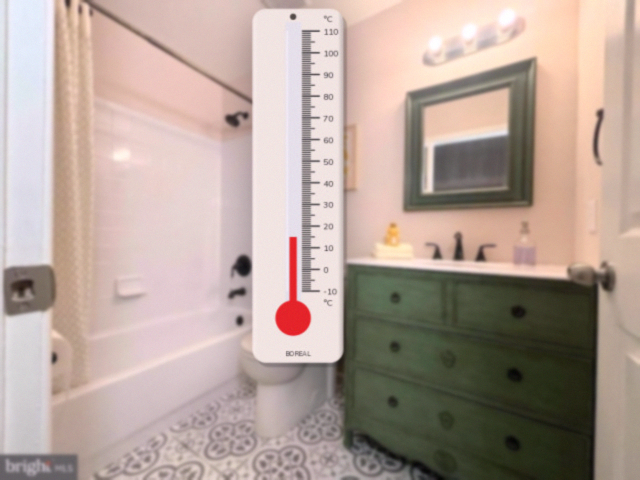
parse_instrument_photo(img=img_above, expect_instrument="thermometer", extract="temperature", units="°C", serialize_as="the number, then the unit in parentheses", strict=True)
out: 15 (°C)
